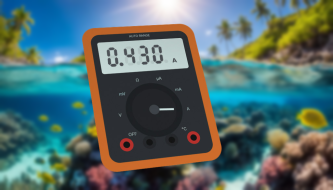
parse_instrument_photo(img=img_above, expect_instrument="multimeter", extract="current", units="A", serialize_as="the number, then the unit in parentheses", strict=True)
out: 0.430 (A)
